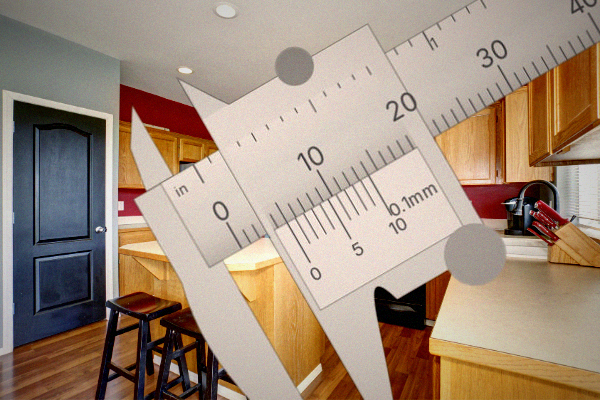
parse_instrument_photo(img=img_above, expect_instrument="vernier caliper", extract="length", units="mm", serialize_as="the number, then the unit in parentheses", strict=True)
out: 5.0 (mm)
